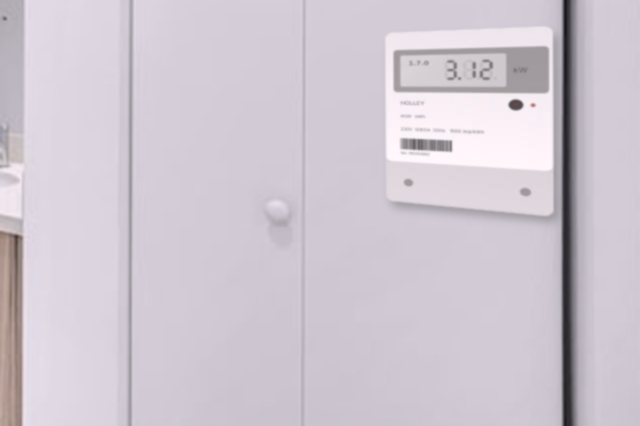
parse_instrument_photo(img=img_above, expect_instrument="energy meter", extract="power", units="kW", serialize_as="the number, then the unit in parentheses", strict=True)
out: 3.12 (kW)
